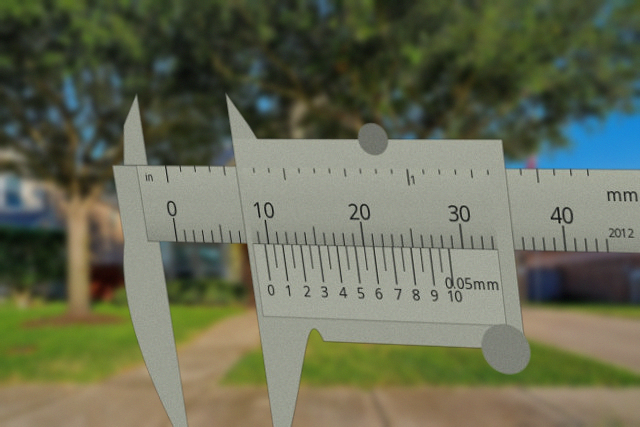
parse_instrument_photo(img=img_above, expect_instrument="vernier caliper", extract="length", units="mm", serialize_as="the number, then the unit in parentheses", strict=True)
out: 9.6 (mm)
